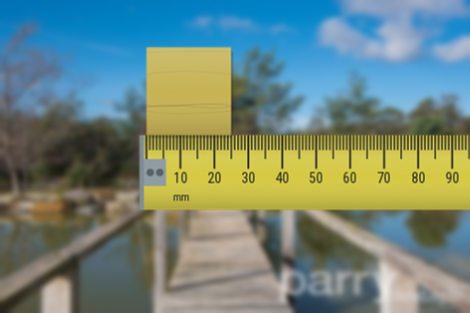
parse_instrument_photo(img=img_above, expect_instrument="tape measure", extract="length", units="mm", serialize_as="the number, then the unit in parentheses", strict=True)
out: 25 (mm)
